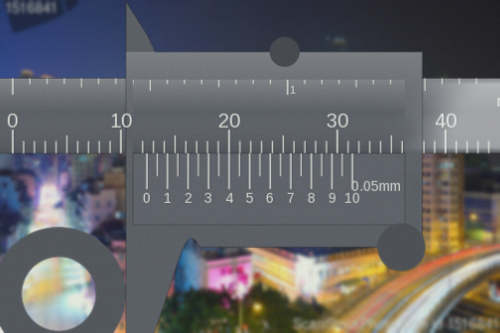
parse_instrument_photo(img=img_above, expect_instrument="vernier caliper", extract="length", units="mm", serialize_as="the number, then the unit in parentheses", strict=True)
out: 12.4 (mm)
